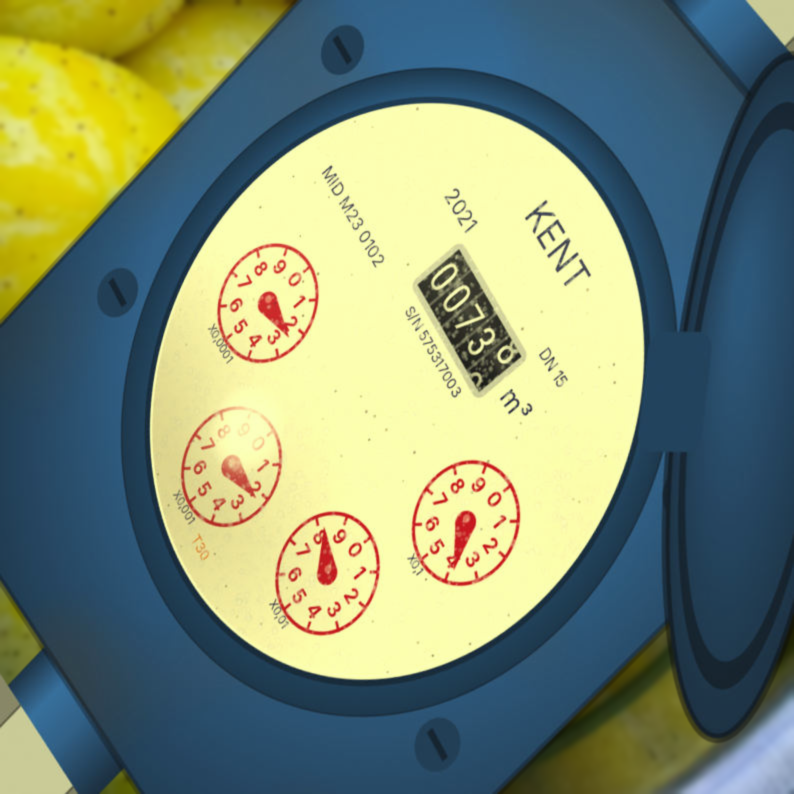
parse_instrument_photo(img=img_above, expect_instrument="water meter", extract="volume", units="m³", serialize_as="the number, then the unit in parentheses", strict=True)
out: 738.3822 (m³)
